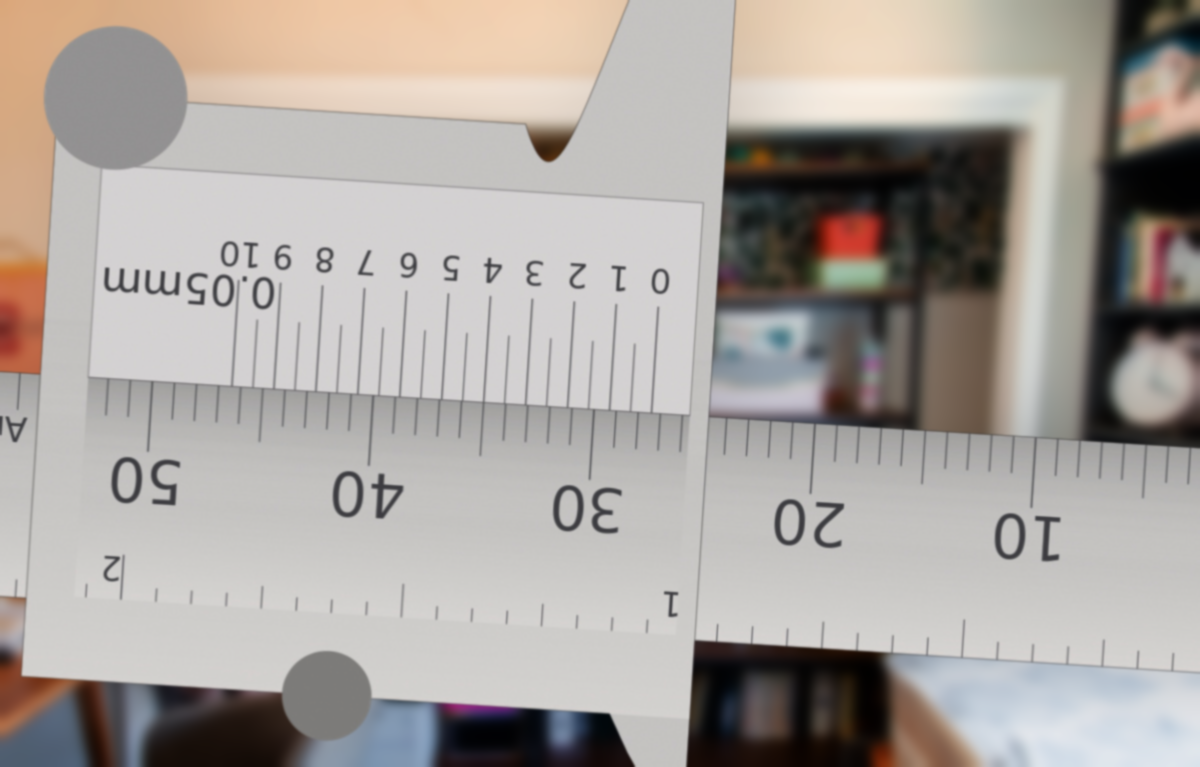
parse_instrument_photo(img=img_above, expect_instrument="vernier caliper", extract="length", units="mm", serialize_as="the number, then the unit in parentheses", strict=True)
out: 27.4 (mm)
